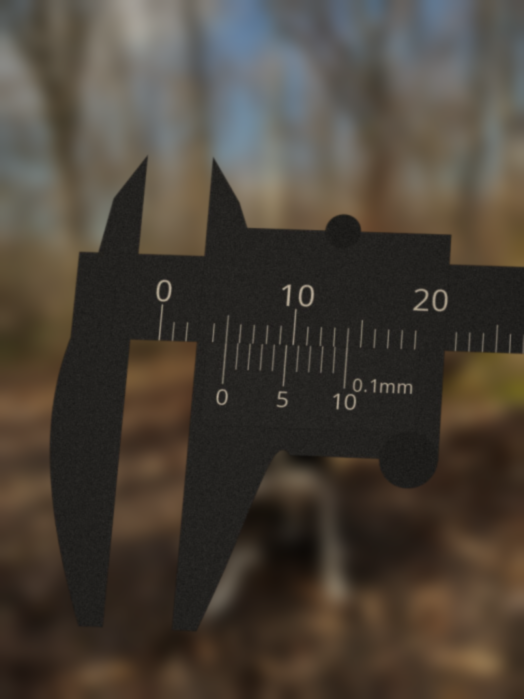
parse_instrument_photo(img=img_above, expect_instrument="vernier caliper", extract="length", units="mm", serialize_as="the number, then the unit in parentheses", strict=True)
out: 5.0 (mm)
